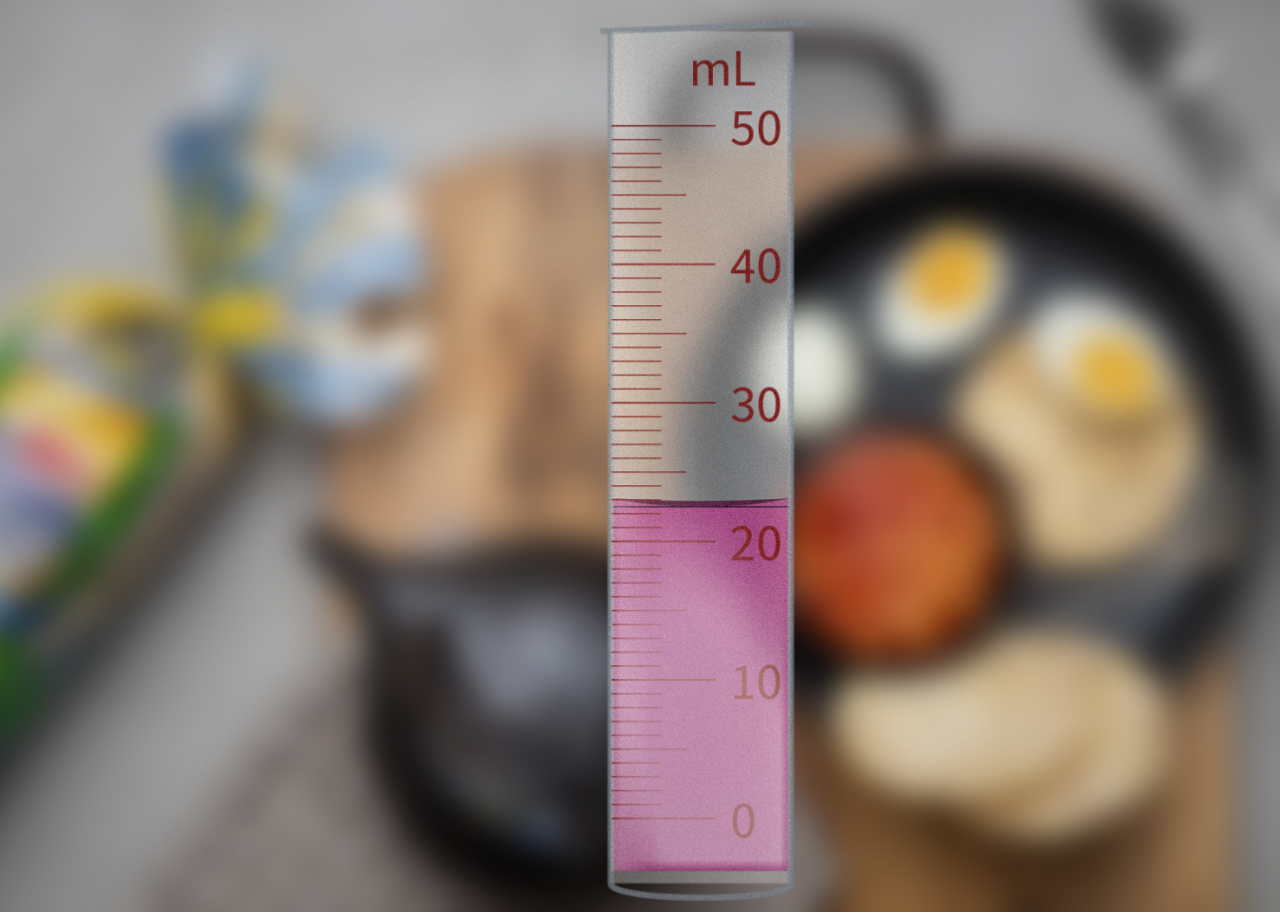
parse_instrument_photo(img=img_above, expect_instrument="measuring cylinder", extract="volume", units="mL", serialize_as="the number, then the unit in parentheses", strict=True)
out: 22.5 (mL)
